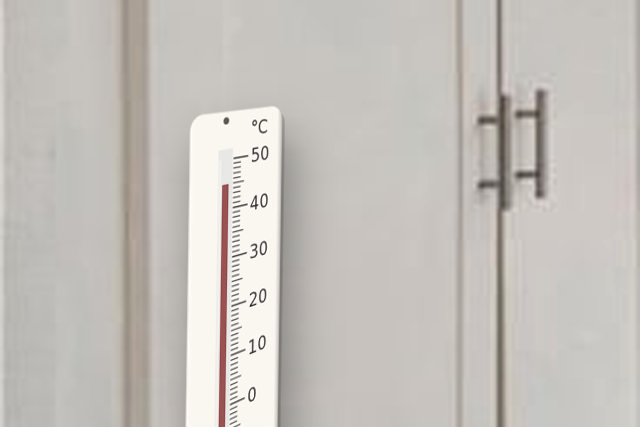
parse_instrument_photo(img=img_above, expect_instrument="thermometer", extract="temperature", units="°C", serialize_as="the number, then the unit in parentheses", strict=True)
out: 45 (°C)
